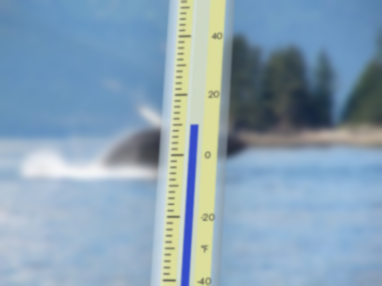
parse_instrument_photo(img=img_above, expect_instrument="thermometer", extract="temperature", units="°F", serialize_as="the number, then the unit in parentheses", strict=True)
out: 10 (°F)
